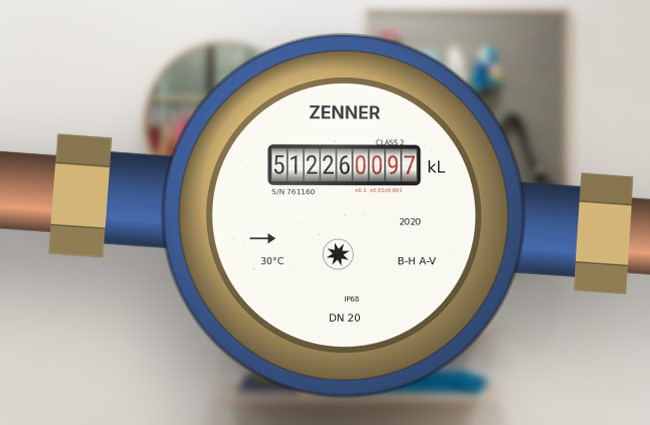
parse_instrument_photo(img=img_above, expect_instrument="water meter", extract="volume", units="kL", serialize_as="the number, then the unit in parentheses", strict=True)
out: 51226.0097 (kL)
